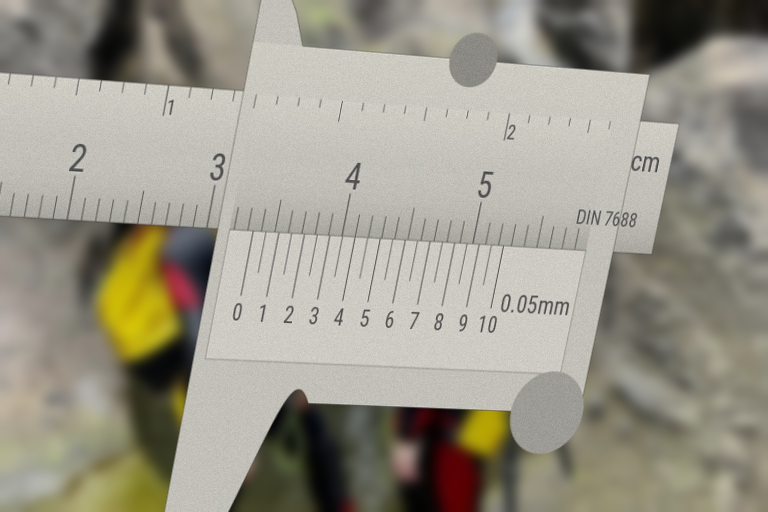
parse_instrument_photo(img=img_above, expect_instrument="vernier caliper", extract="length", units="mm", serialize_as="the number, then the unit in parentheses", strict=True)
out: 33.4 (mm)
